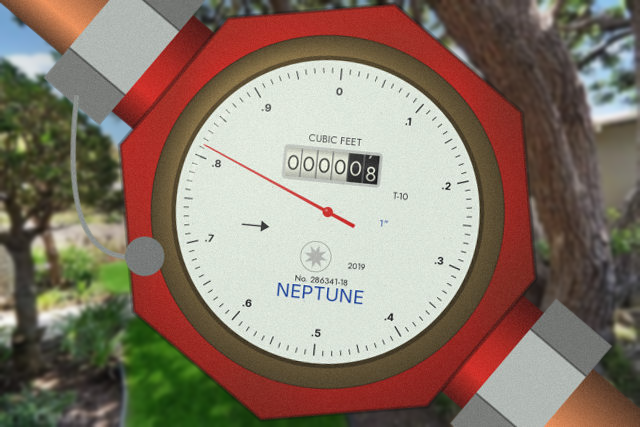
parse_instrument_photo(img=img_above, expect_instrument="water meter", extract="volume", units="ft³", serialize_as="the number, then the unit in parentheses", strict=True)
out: 7.81 (ft³)
